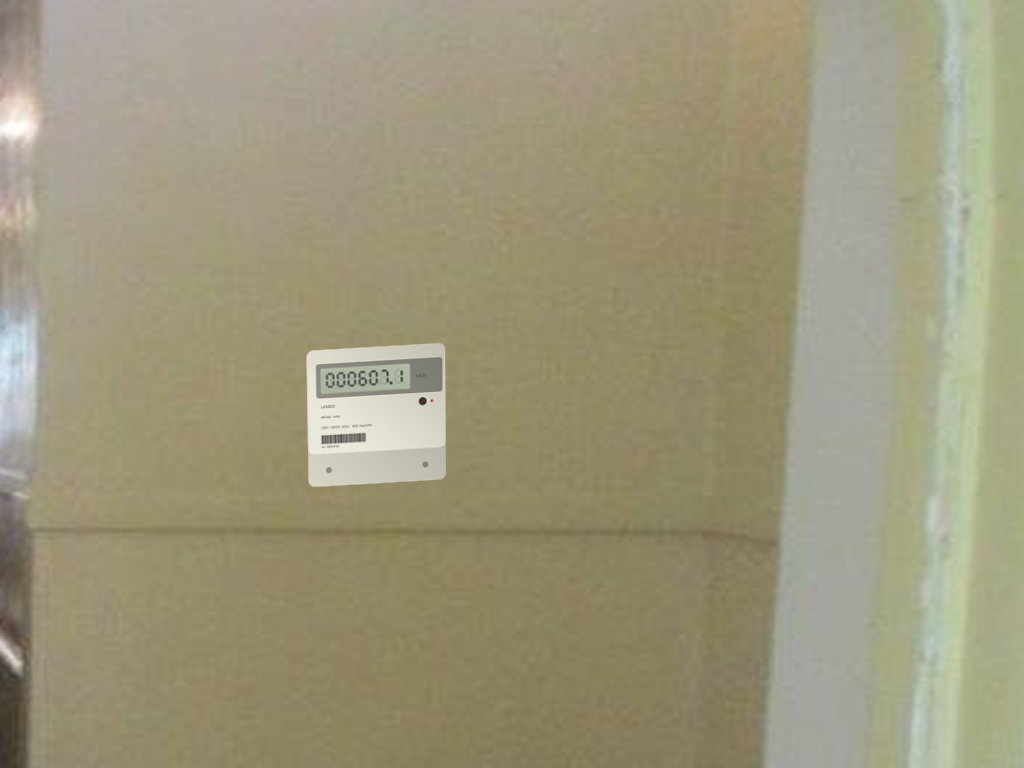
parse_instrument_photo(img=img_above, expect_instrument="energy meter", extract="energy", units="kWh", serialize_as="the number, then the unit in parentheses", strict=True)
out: 607.1 (kWh)
